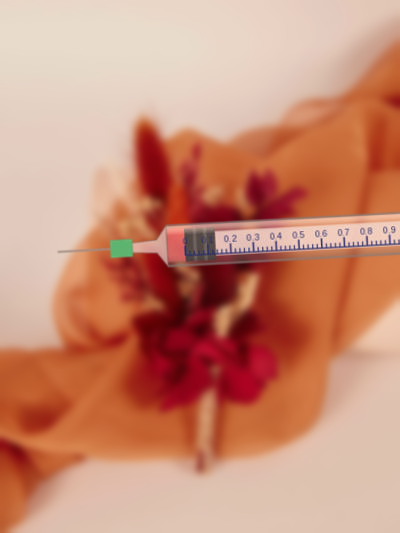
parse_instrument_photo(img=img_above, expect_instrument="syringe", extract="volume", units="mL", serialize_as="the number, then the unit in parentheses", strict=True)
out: 0 (mL)
